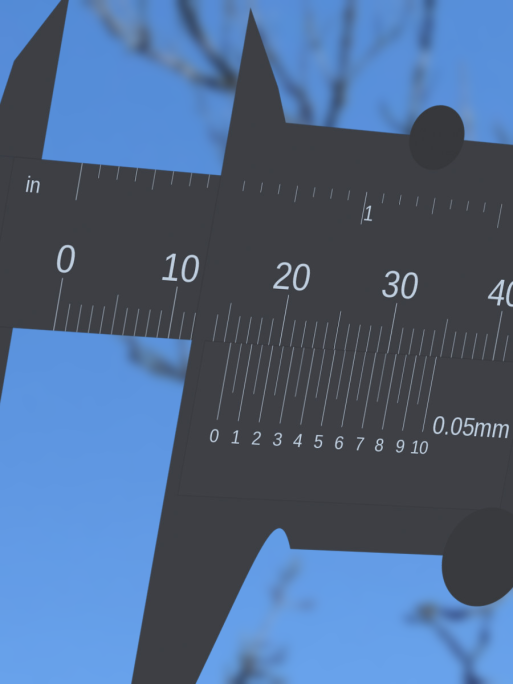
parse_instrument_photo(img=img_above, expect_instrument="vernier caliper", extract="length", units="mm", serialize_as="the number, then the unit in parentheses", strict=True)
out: 15.6 (mm)
